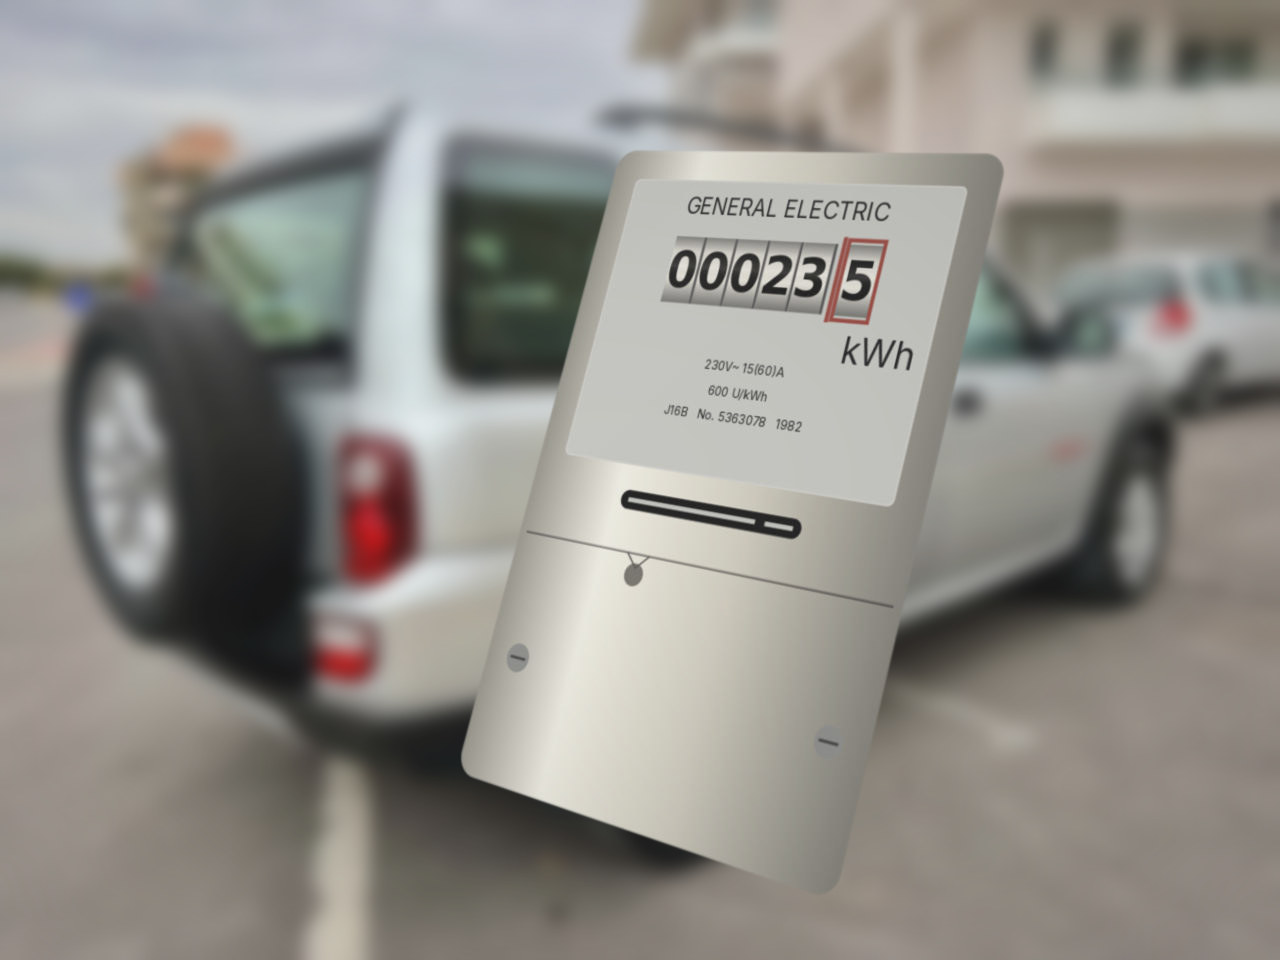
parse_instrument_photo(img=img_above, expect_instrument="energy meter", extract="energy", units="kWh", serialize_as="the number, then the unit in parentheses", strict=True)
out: 23.5 (kWh)
